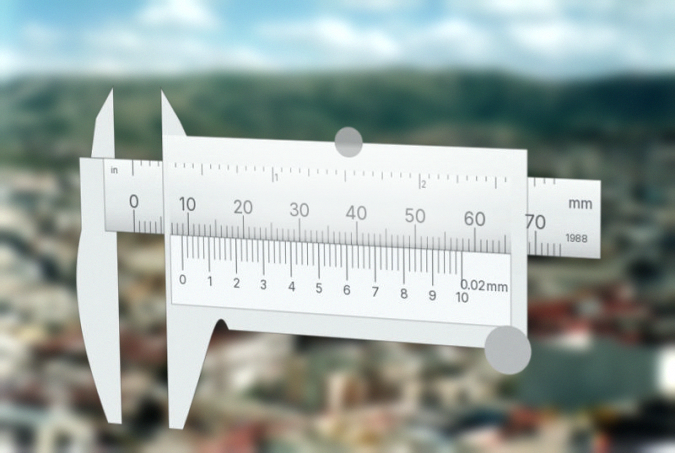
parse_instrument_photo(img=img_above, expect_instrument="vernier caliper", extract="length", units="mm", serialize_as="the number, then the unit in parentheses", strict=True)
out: 8.8 (mm)
